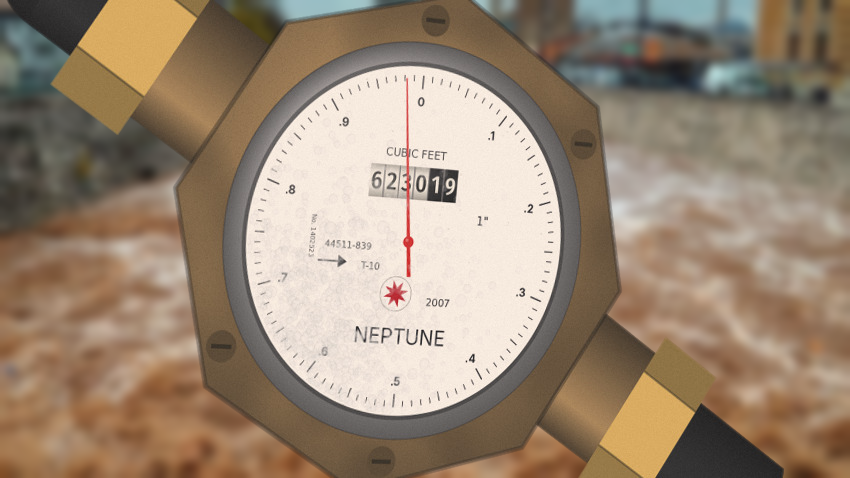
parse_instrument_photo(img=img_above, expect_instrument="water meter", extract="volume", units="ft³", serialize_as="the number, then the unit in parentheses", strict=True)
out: 623018.98 (ft³)
